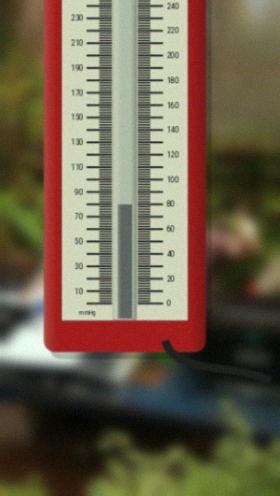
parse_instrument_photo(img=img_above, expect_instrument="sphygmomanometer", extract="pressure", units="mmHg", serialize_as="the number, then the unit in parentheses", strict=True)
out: 80 (mmHg)
